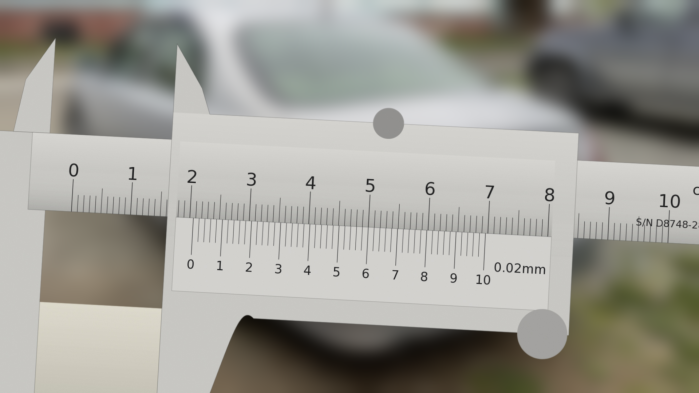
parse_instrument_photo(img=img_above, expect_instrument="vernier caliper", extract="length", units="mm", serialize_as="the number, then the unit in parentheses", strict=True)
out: 20.6 (mm)
